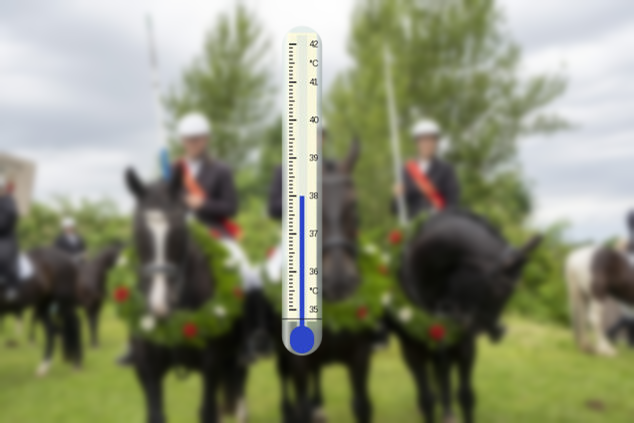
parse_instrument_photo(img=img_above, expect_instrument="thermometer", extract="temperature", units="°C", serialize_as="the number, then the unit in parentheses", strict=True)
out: 38 (°C)
